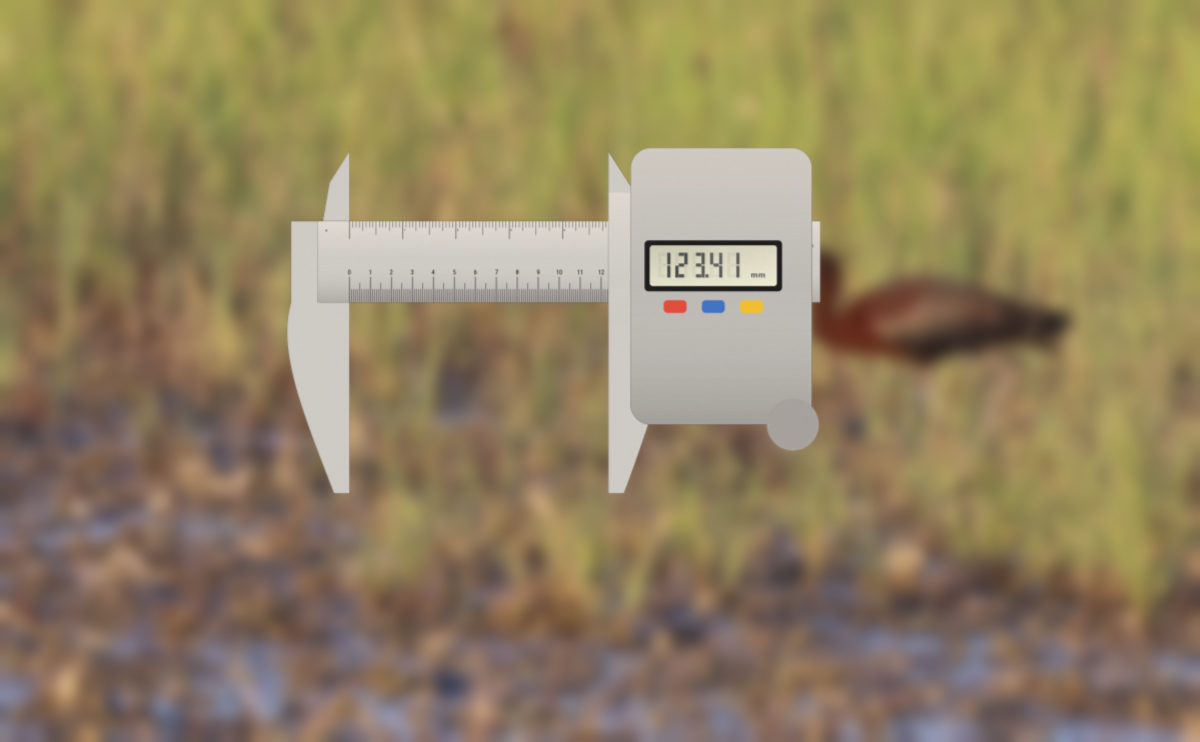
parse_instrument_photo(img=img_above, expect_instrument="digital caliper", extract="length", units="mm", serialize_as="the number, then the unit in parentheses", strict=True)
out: 123.41 (mm)
